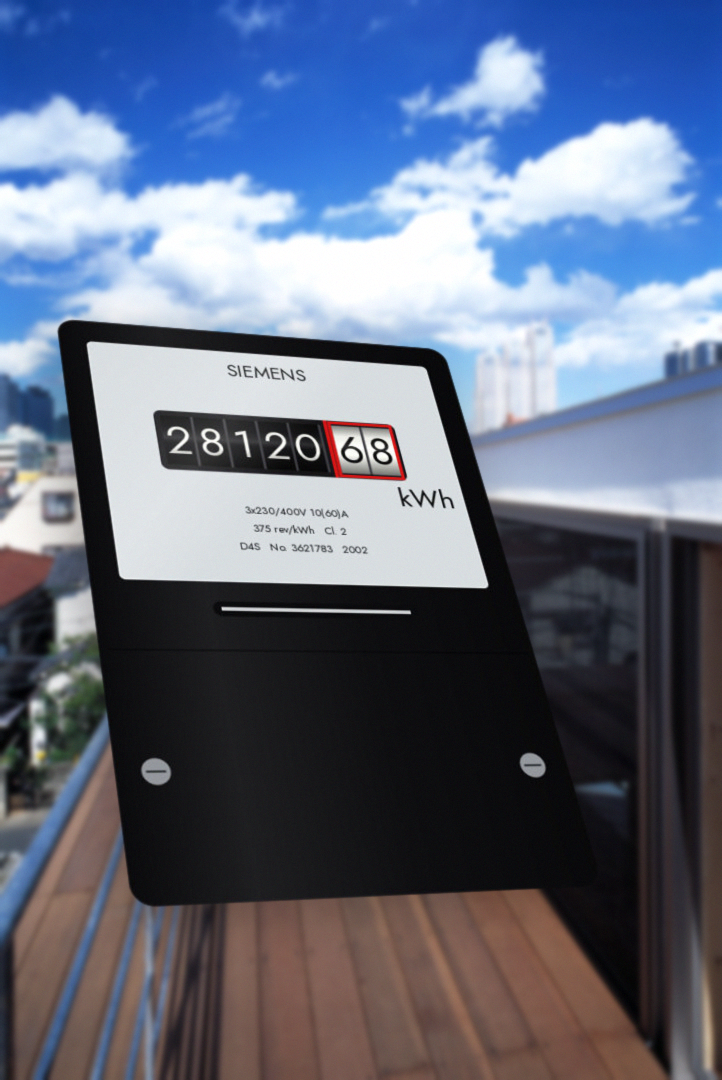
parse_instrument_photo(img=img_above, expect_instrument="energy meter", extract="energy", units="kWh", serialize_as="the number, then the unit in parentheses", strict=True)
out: 28120.68 (kWh)
